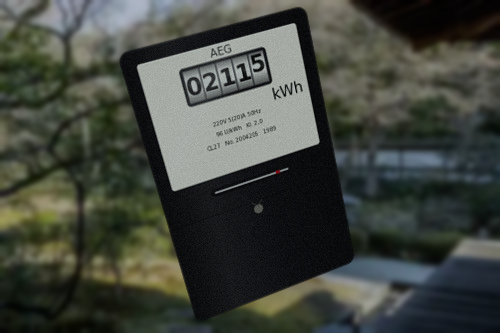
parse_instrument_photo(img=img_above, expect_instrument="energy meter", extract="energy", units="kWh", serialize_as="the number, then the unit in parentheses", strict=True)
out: 2115 (kWh)
